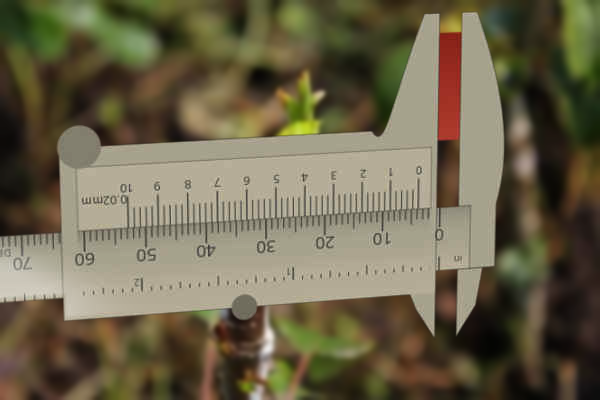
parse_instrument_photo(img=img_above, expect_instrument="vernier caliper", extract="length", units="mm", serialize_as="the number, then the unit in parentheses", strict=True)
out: 3.8 (mm)
